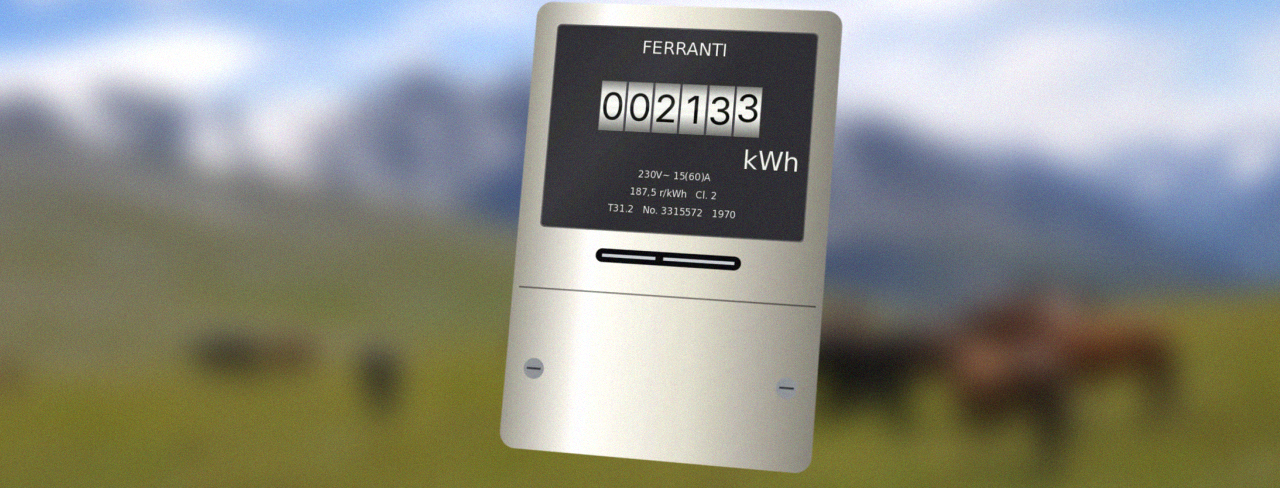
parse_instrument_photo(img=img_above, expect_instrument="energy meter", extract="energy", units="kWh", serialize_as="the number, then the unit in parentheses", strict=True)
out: 2133 (kWh)
